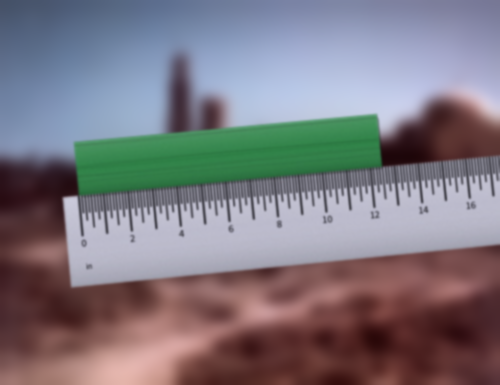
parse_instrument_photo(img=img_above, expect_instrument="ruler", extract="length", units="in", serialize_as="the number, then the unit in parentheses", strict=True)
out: 12.5 (in)
